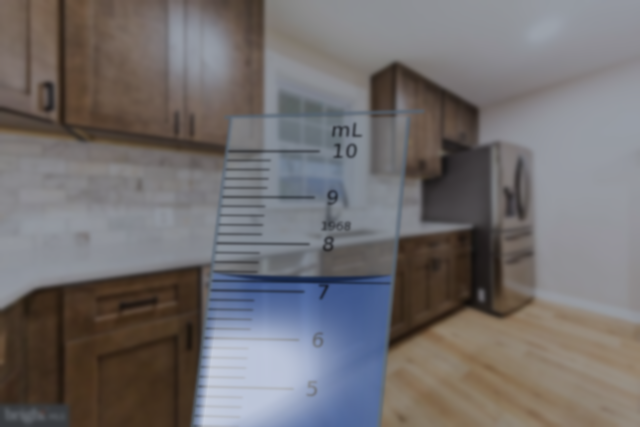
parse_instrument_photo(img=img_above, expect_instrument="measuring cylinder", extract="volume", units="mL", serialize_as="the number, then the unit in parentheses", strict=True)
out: 7.2 (mL)
